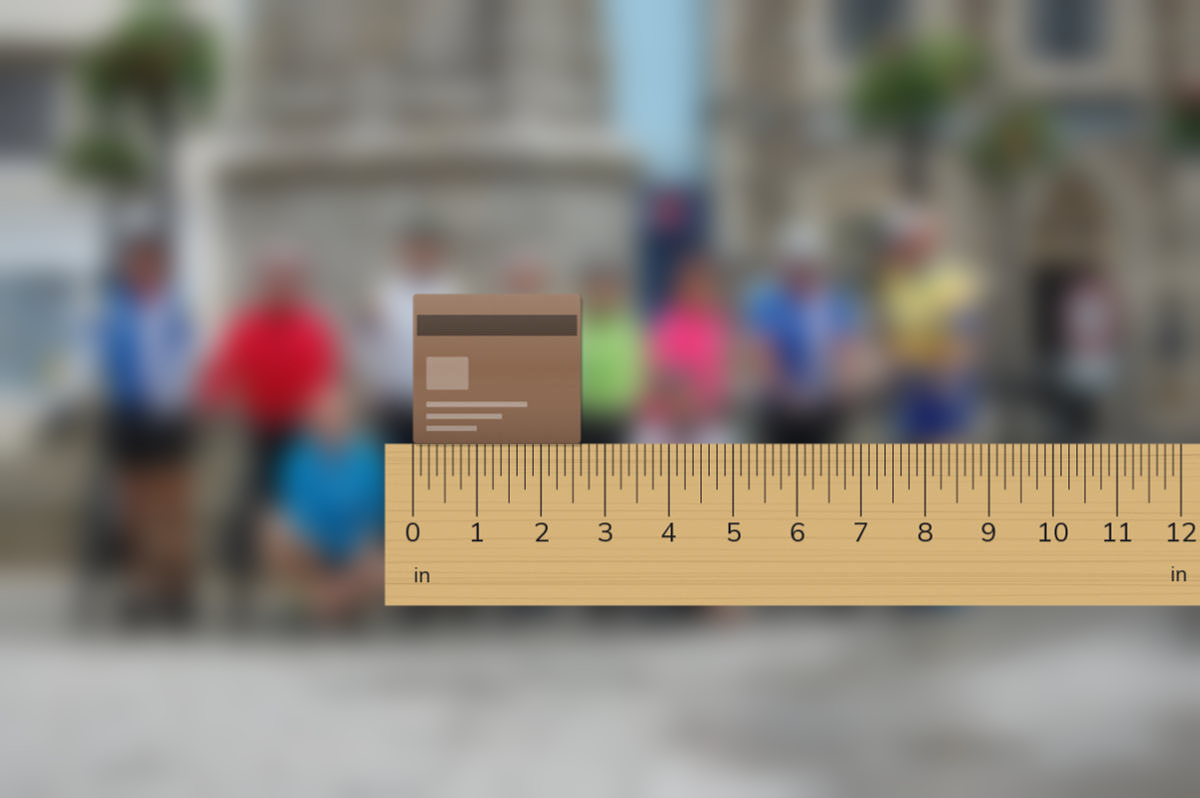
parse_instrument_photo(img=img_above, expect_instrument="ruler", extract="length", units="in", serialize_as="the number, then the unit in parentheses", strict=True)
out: 2.625 (in)
